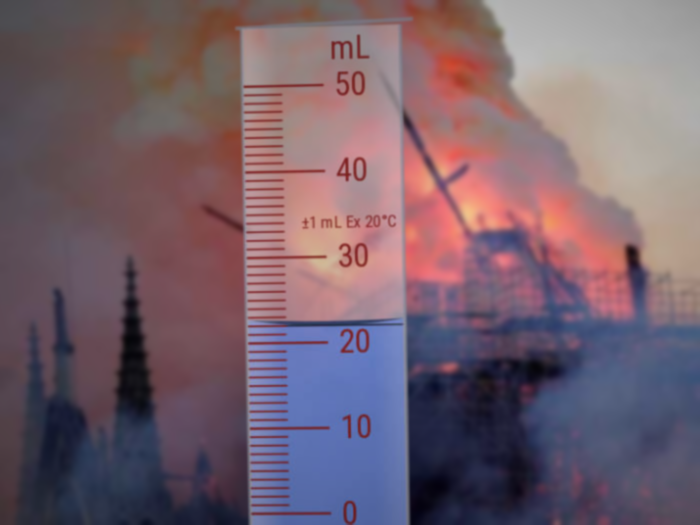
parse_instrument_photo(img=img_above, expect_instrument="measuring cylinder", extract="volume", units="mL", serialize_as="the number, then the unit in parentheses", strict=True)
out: 22 (mL)
